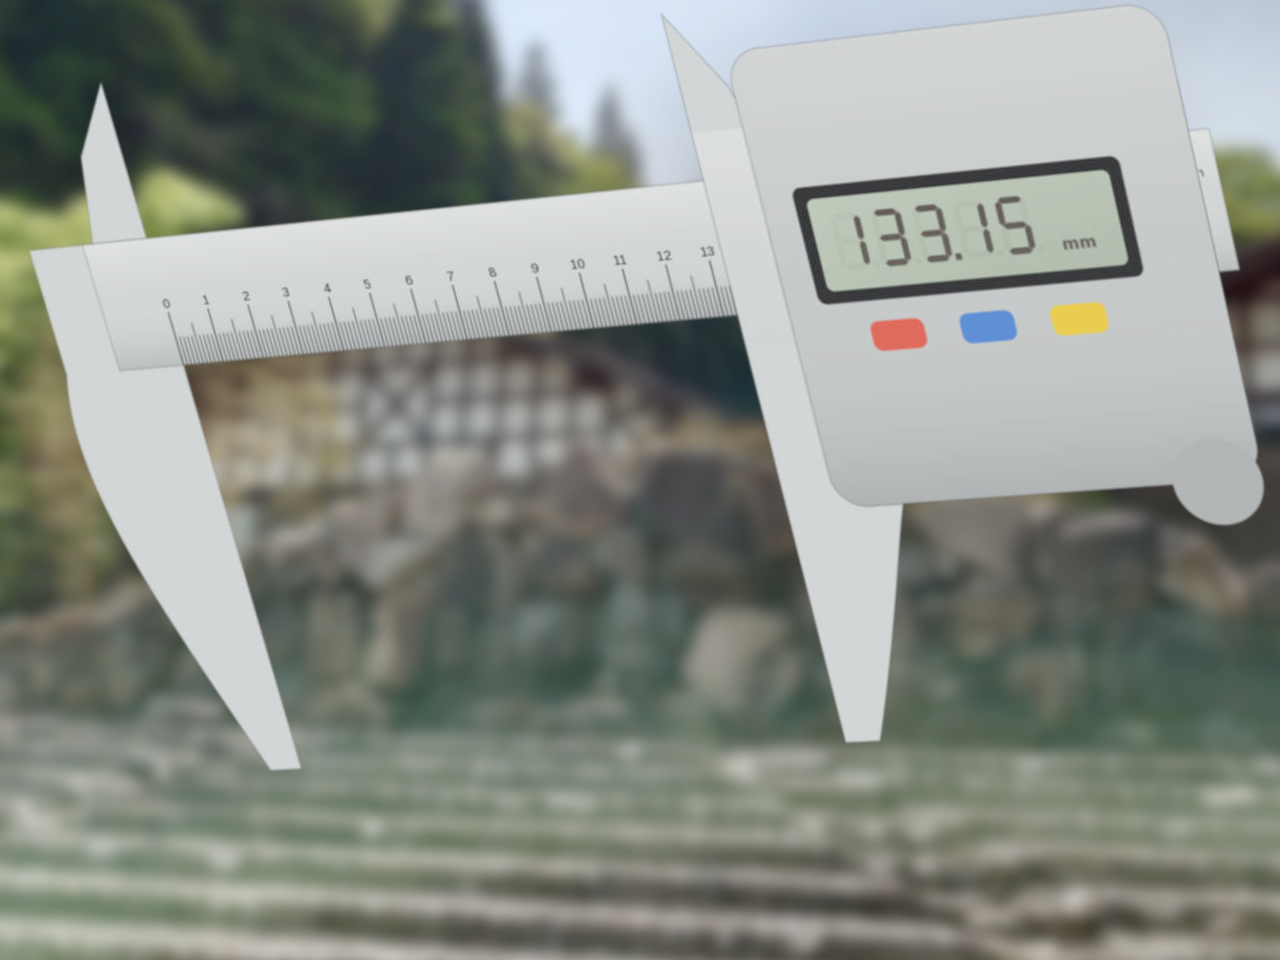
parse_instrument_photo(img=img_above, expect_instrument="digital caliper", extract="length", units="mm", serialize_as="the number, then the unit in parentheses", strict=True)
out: 133.15 (mm)
